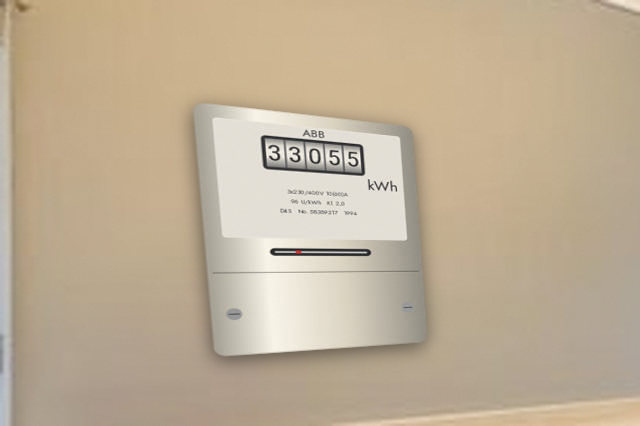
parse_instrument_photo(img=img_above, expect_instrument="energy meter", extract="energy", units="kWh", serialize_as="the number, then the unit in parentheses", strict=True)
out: 33055 (kWh)
